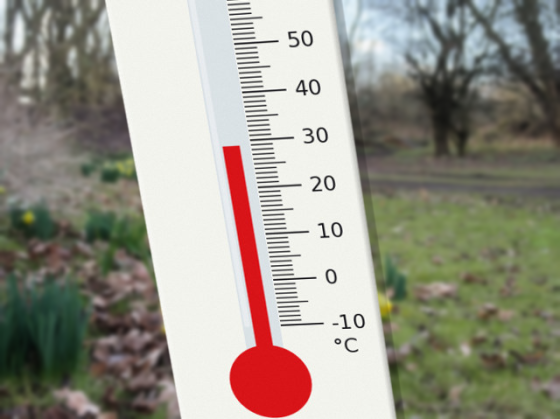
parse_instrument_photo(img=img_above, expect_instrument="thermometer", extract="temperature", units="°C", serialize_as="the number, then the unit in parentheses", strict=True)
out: 29 (°C)
